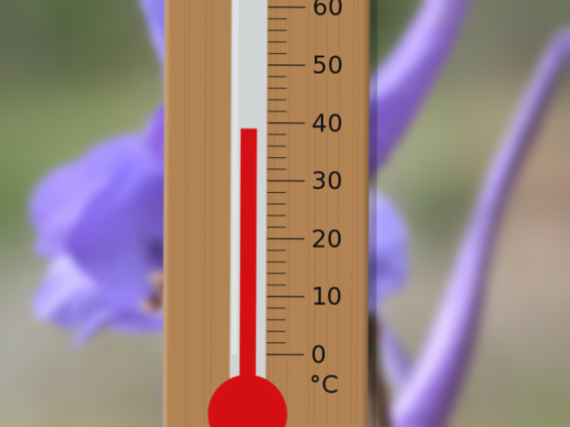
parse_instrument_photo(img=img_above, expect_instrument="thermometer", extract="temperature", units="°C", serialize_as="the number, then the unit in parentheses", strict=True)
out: 39 (°C)
